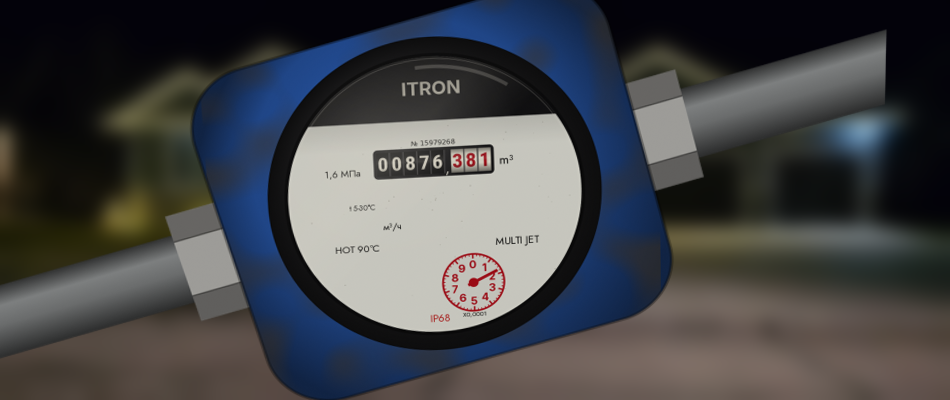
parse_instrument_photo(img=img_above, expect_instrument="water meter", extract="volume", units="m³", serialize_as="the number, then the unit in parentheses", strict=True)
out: 876.3811 (m³)
